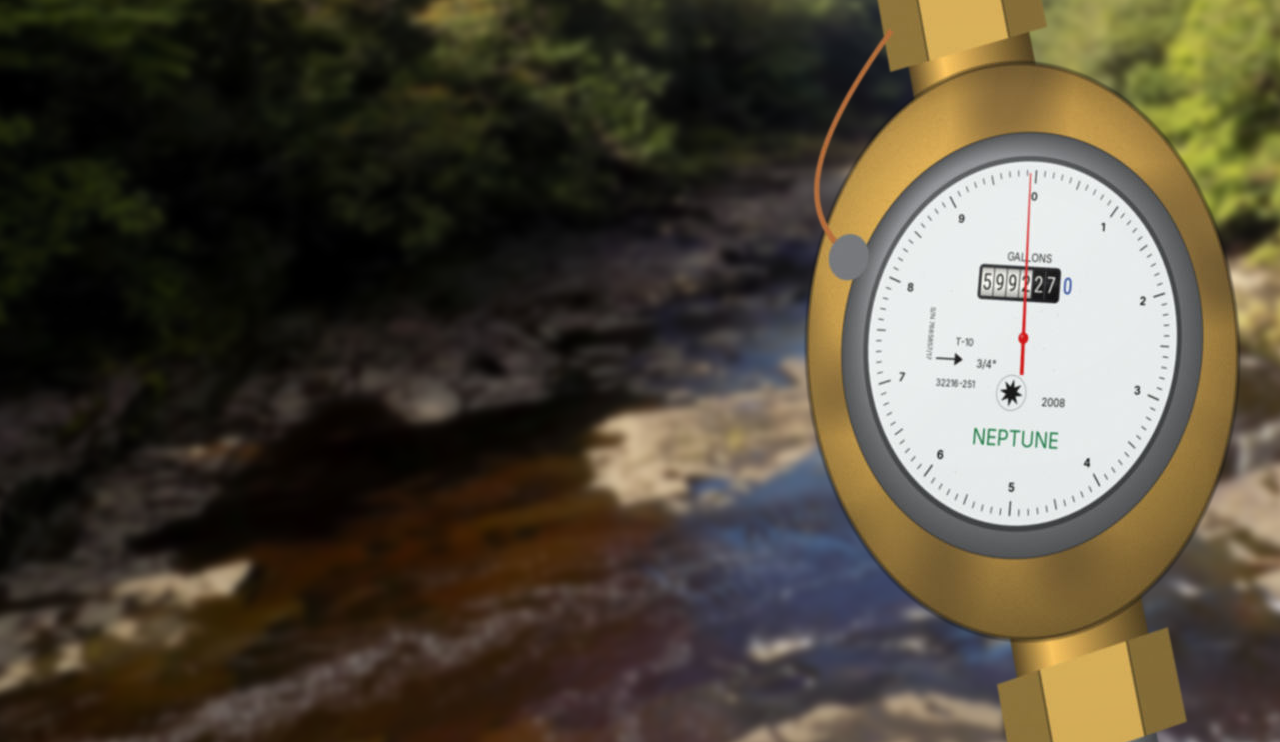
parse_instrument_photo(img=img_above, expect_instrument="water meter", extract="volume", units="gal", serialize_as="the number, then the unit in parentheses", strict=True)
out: 5992269.9 (gal)
